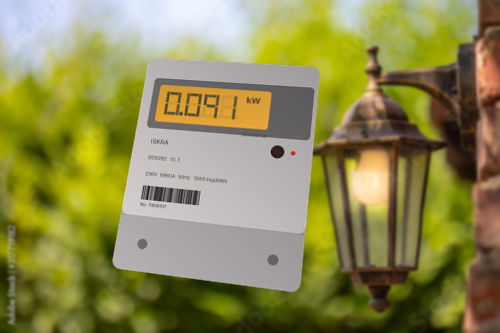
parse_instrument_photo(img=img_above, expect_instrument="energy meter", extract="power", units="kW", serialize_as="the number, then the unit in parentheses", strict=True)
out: 0.091 (kW)
